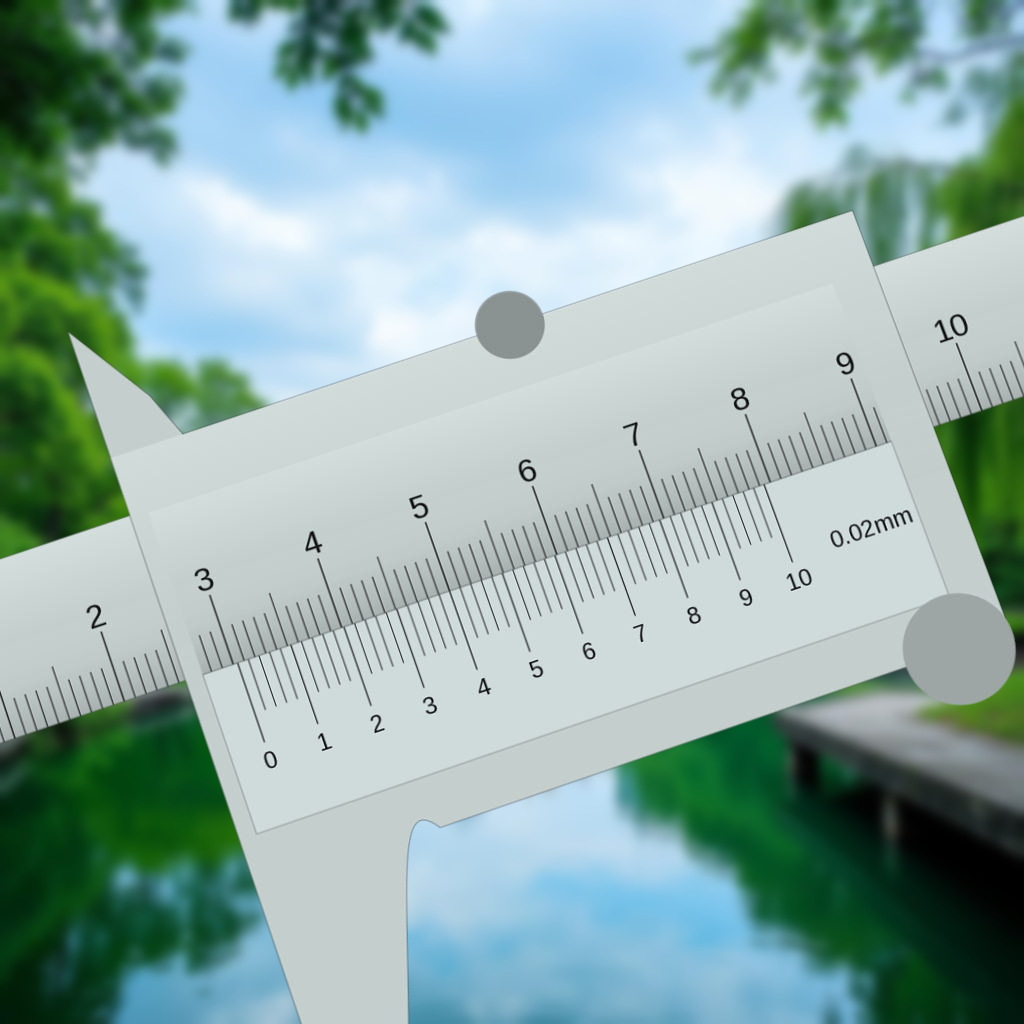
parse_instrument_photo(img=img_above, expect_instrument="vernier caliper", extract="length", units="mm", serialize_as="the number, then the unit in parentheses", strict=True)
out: 30.4 (mm)
